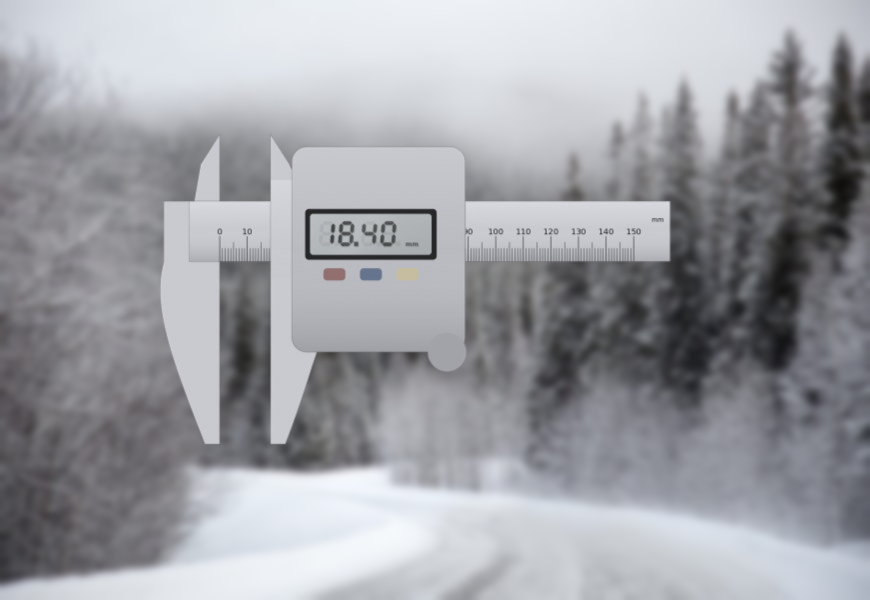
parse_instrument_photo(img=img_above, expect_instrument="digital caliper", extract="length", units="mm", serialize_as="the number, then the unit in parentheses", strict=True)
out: 18.40 (mm)
